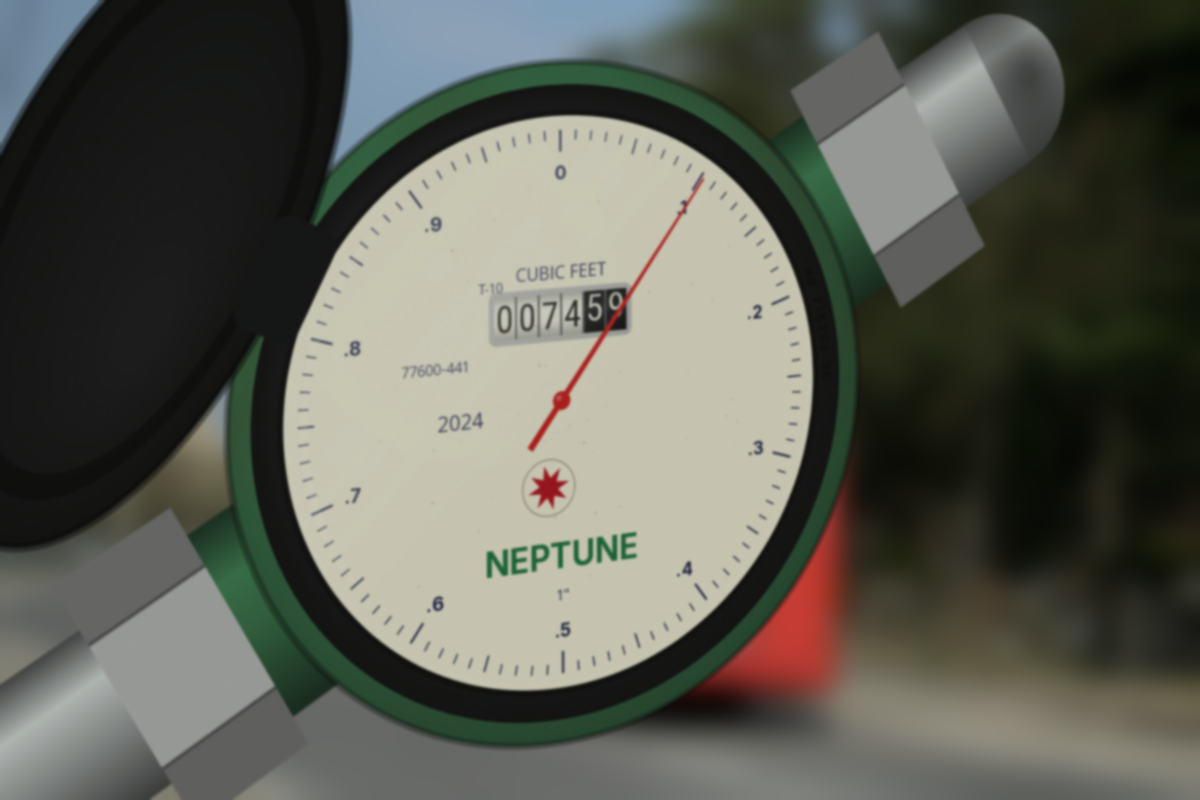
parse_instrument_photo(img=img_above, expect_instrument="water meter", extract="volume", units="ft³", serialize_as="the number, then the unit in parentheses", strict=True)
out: 7459.10 (ft³)
